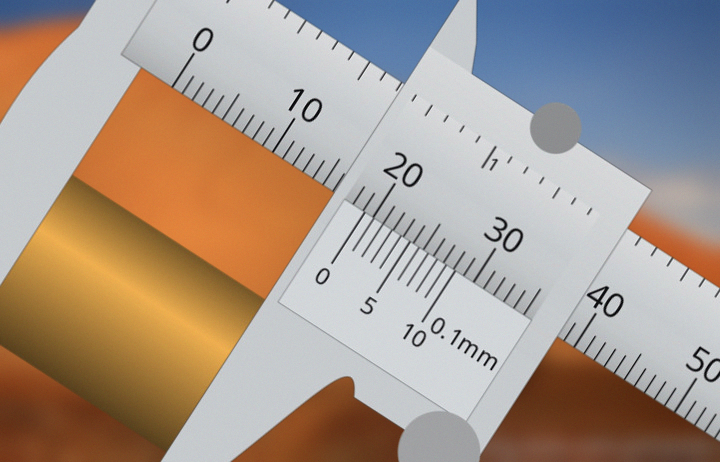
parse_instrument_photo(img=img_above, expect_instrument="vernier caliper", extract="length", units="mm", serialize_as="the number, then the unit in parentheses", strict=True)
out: 19.2 (mm)
